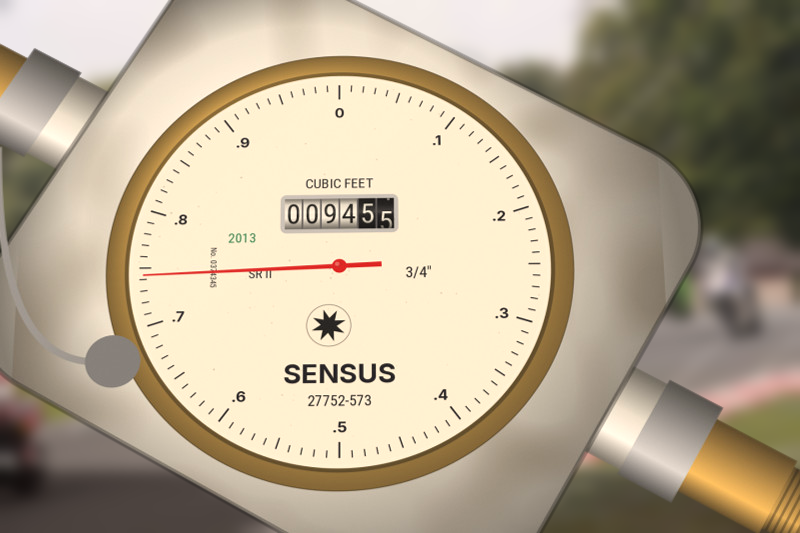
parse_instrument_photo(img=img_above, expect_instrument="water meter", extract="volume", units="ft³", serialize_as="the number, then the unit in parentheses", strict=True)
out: 9454.74 (ft³)
